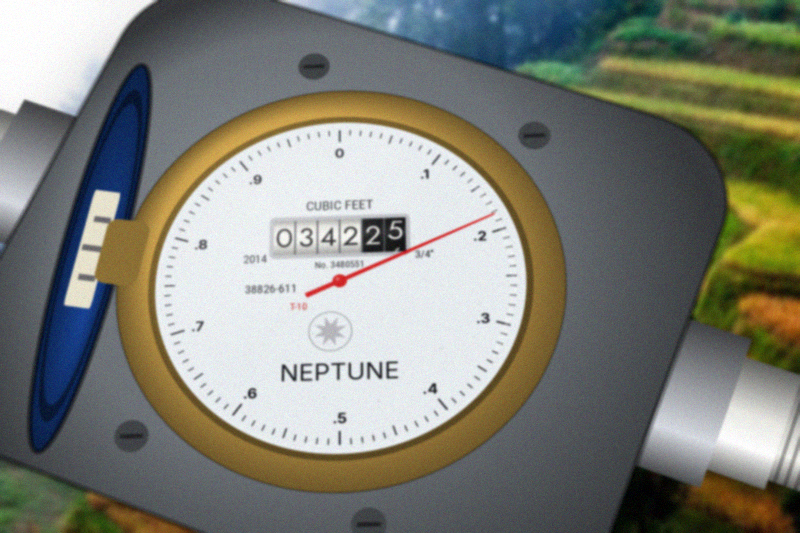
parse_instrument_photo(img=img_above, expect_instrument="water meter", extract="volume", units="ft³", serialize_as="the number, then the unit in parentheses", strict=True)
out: 34225.18 (ft³)
